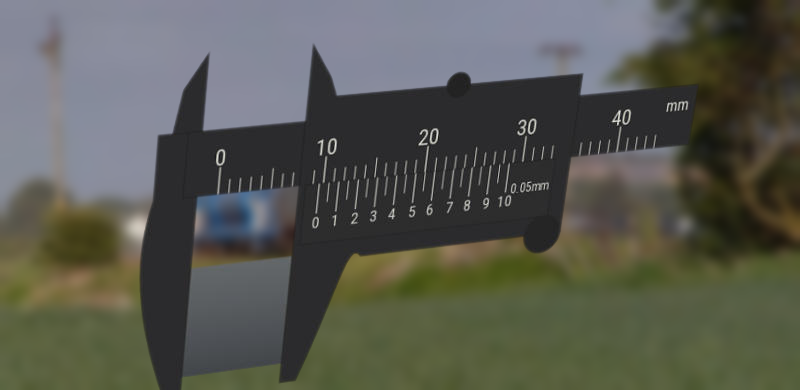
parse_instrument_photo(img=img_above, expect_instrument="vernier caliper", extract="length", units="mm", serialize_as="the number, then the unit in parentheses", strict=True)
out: 9.6 (mm)
